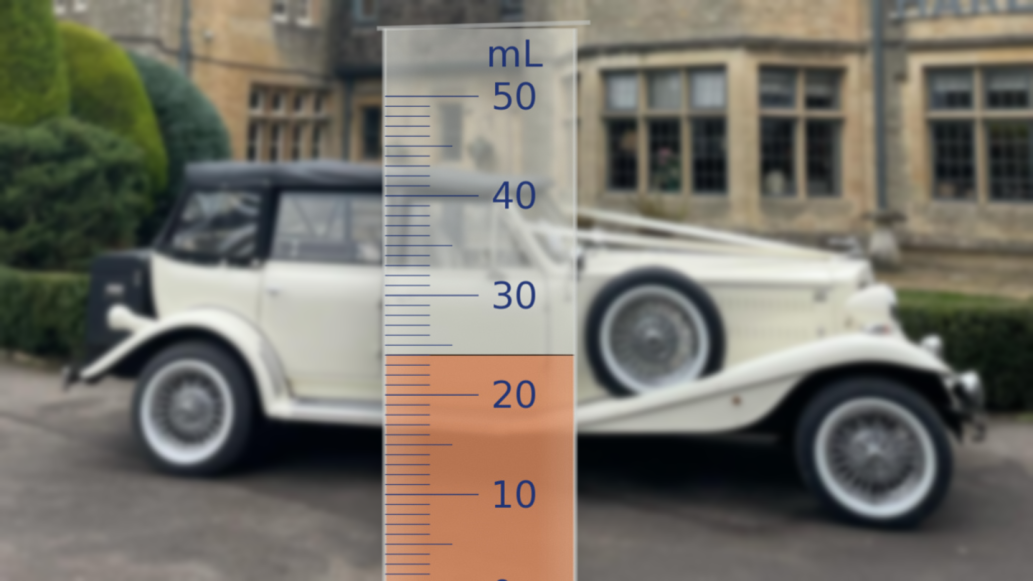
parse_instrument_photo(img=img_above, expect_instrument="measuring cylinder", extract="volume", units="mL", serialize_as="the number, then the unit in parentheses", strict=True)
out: 24 (mL)
